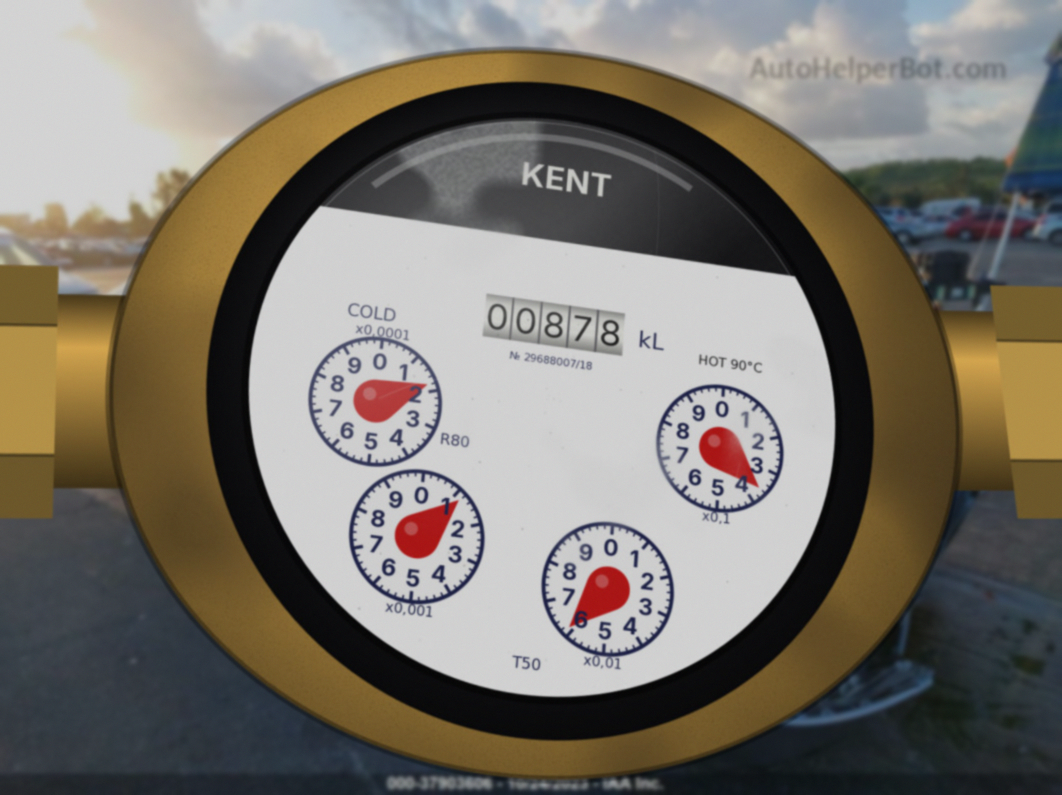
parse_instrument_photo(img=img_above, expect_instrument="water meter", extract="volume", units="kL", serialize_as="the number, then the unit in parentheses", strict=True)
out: 878.3611 (kL)
